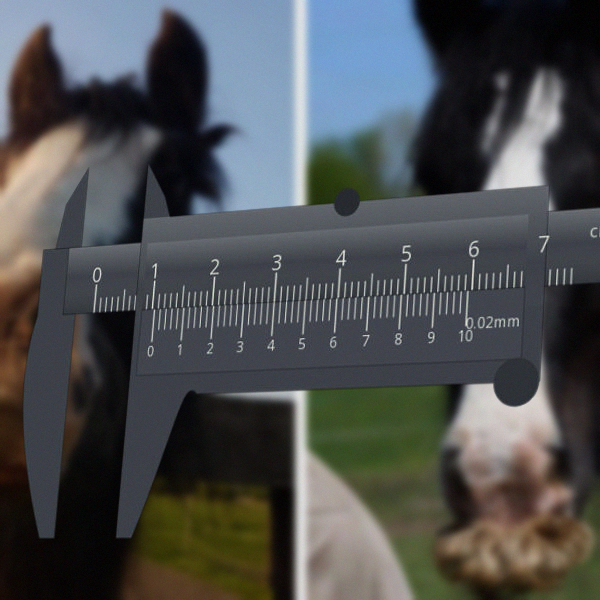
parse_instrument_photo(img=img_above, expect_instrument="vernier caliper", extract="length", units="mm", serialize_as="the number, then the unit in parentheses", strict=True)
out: 10.4 (mm)
